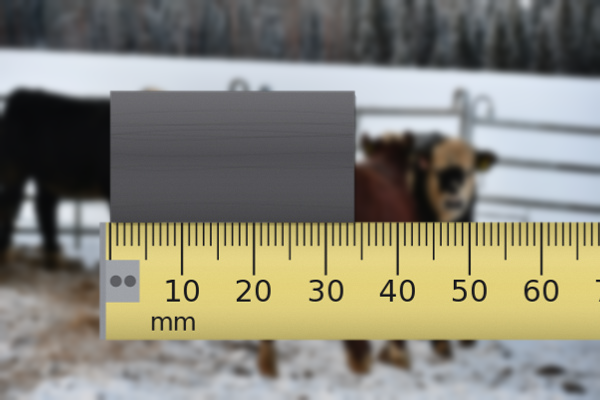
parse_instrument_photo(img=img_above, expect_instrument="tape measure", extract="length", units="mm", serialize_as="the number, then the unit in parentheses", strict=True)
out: 34 (mm)
